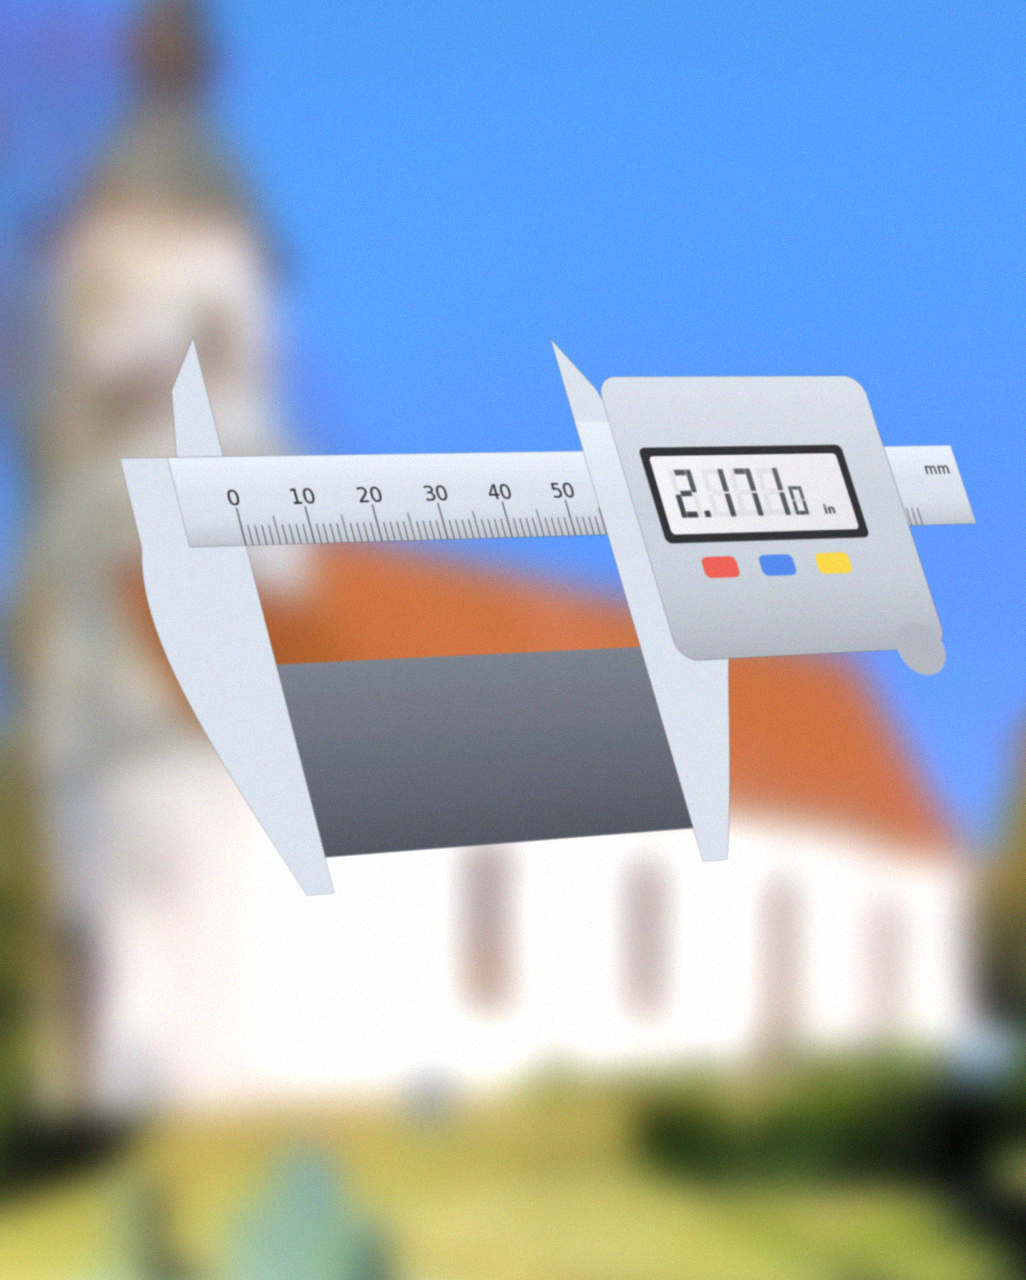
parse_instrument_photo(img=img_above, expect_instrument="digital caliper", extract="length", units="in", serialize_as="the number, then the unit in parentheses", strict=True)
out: 2.1710 (in)
